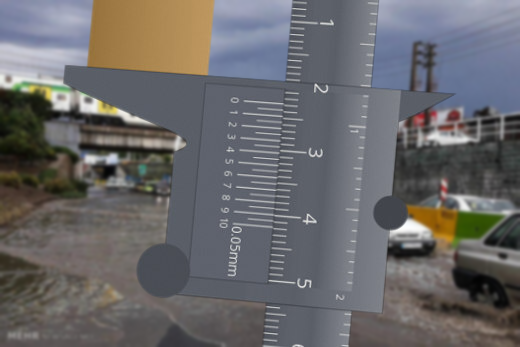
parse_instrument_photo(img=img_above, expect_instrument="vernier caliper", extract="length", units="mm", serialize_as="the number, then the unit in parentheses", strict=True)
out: 22.8 (mm)
